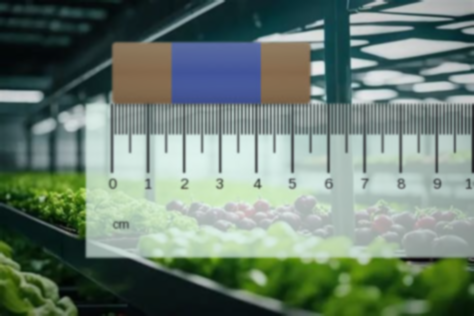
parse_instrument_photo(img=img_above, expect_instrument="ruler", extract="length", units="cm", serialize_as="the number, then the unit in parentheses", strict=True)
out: 5.5 (cm)
